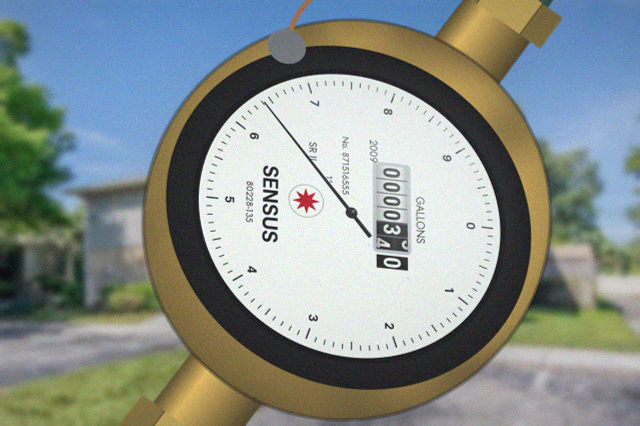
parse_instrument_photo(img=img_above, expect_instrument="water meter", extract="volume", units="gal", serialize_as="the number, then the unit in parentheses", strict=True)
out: 336.4 (gal)
